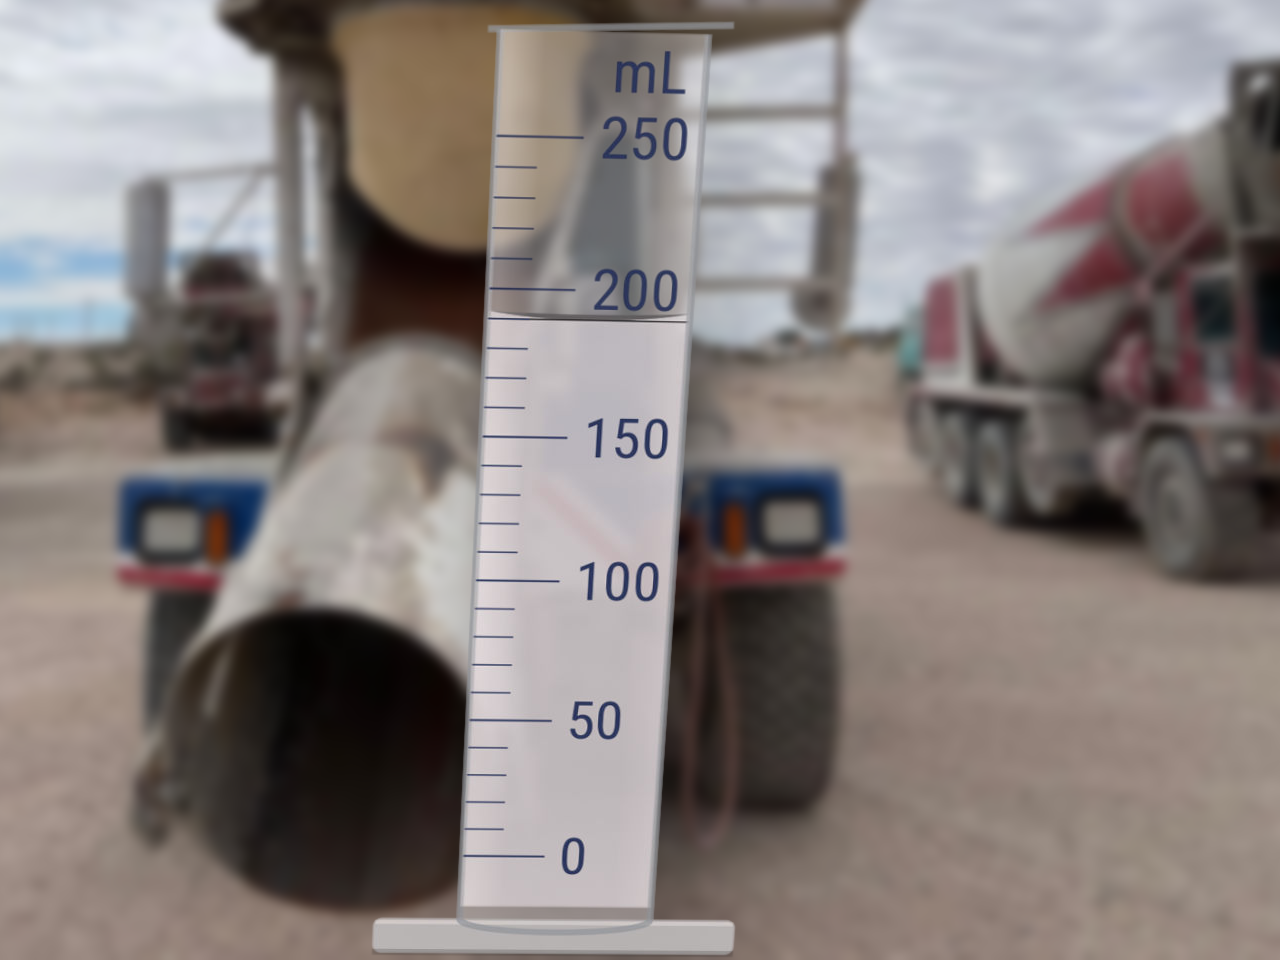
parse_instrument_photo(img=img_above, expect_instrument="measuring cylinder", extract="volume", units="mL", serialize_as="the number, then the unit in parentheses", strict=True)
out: 190 (mL)
